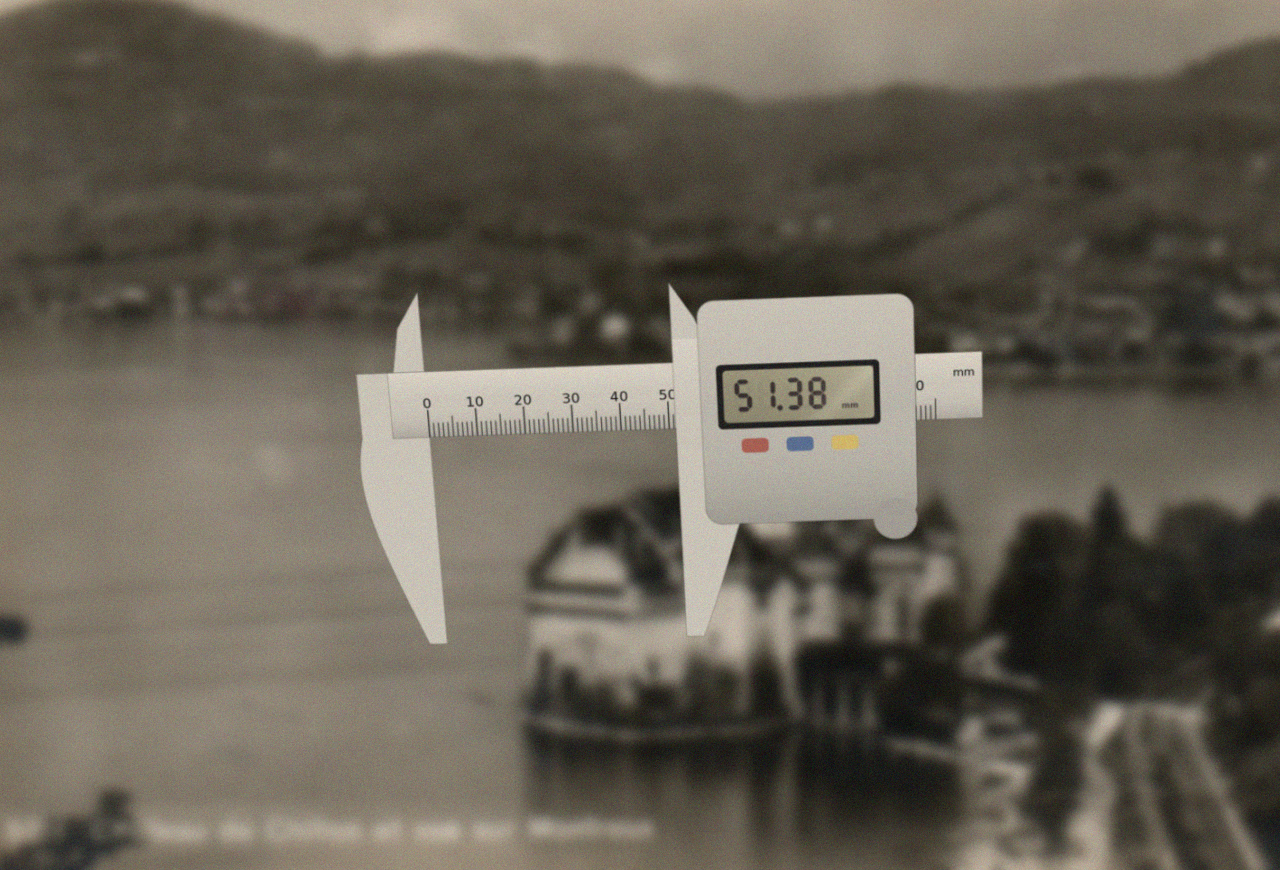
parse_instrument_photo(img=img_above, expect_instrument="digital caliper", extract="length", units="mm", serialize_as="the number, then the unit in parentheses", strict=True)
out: 51.38 (mm)
